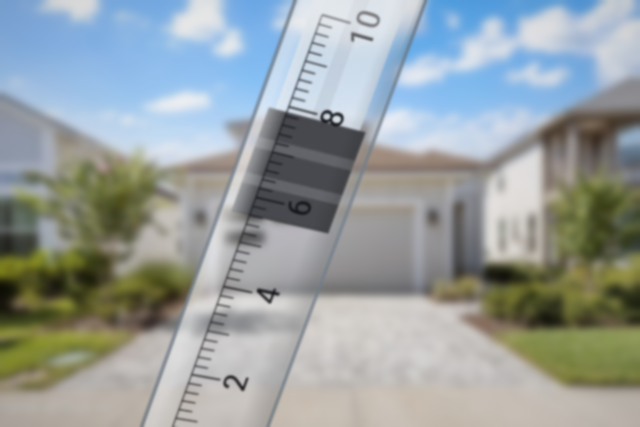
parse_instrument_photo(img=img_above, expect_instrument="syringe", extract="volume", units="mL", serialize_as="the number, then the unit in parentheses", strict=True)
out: 5.6 (mL)
